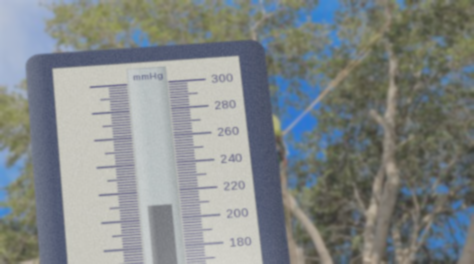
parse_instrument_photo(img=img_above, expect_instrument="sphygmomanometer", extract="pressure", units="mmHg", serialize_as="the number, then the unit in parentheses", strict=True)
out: 210 (mmHg)
